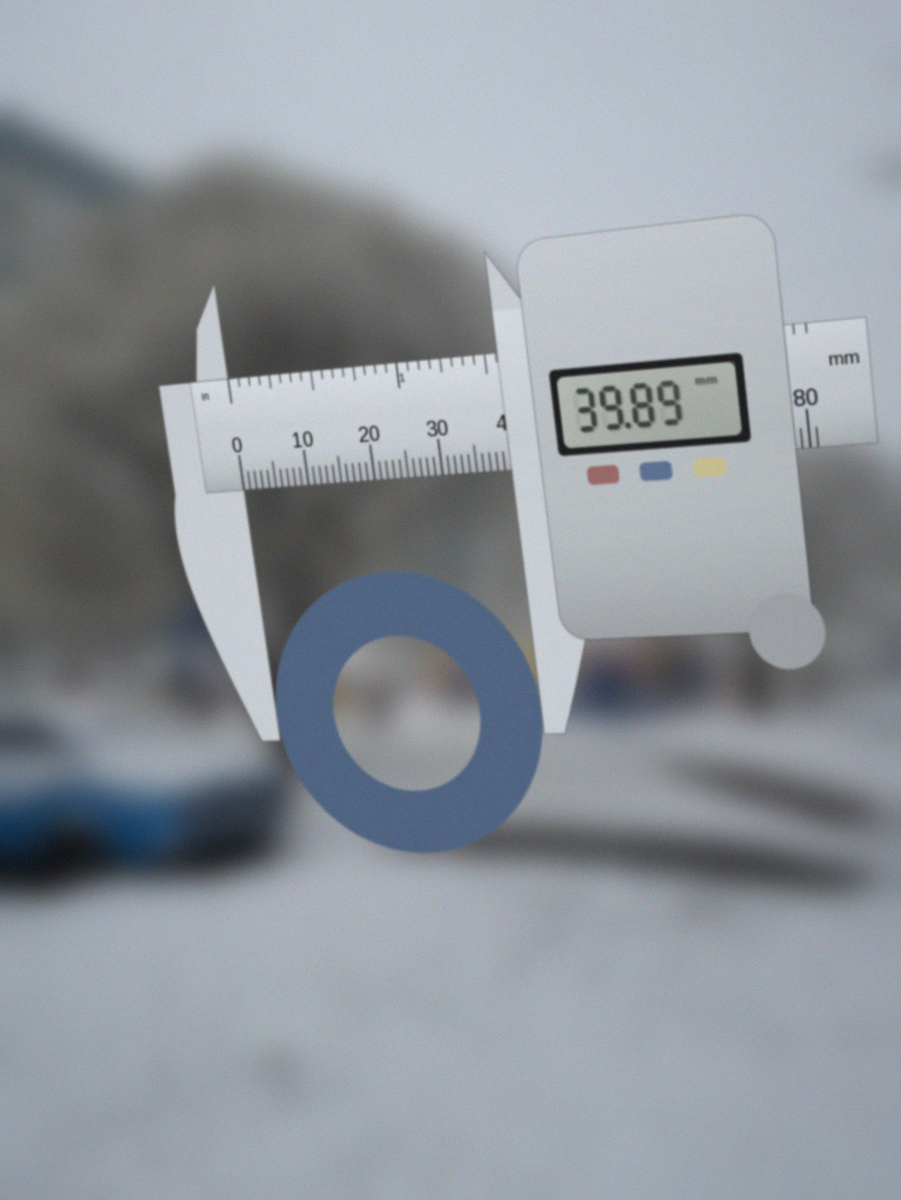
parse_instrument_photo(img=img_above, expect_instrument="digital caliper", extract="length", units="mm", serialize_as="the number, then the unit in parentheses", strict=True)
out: 39.89 (mm)
